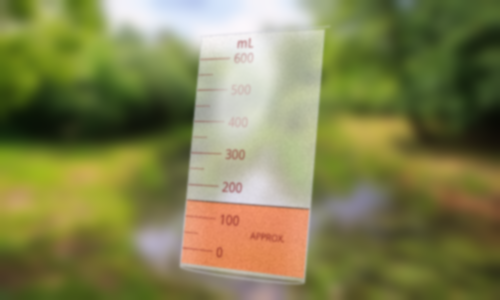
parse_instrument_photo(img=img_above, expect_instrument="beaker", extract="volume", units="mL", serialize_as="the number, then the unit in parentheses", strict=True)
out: 150 (mL)
